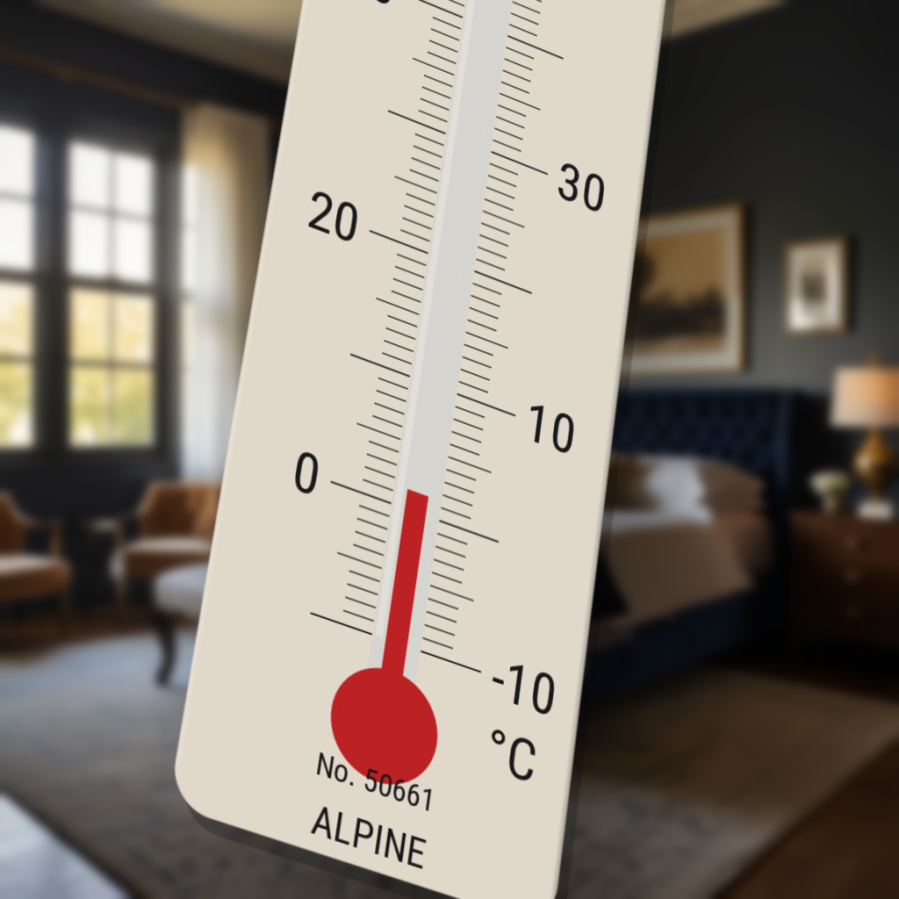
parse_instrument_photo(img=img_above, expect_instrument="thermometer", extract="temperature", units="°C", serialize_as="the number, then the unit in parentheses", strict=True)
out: 1.5 (°C)
